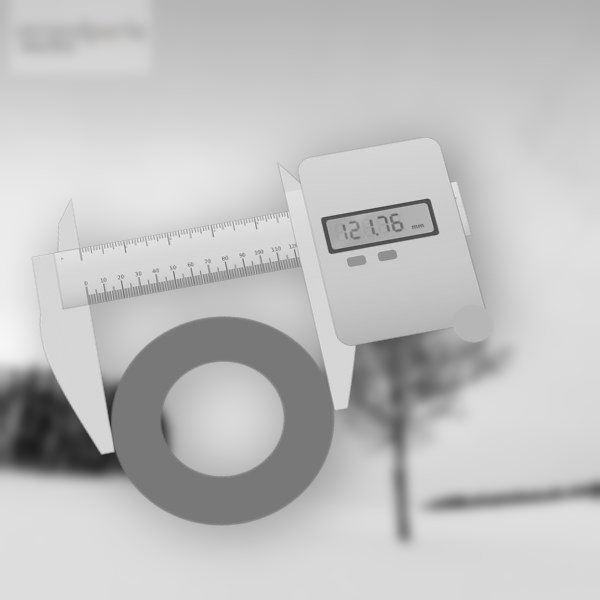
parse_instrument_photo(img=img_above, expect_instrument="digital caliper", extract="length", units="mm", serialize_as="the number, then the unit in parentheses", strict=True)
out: 121.76 (mm)
